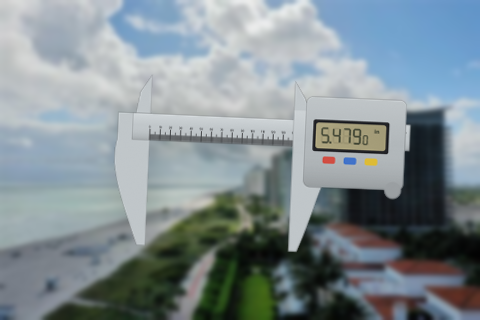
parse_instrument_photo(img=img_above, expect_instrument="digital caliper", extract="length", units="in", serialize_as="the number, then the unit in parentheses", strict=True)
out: 5.4790 (in)
